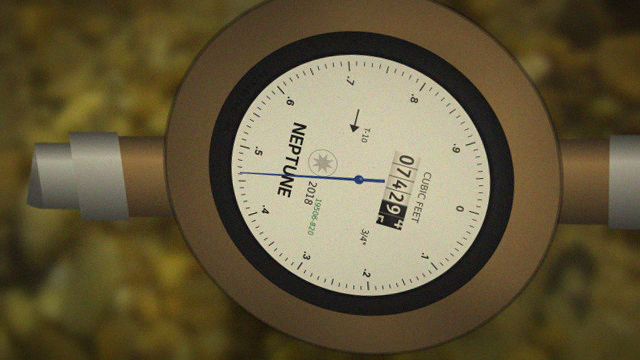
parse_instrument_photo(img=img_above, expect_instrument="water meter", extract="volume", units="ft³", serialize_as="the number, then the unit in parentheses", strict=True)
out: 74294.46 (ft³)
